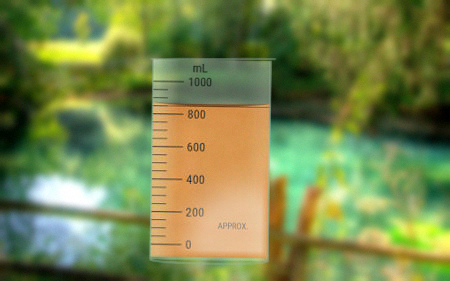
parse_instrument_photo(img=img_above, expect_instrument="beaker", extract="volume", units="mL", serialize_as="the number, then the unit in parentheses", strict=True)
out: 850 (mL)
